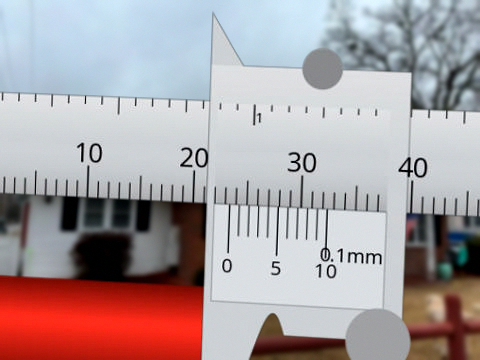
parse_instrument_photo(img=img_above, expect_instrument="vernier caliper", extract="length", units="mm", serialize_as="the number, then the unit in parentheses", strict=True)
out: 23.4 (mm)
